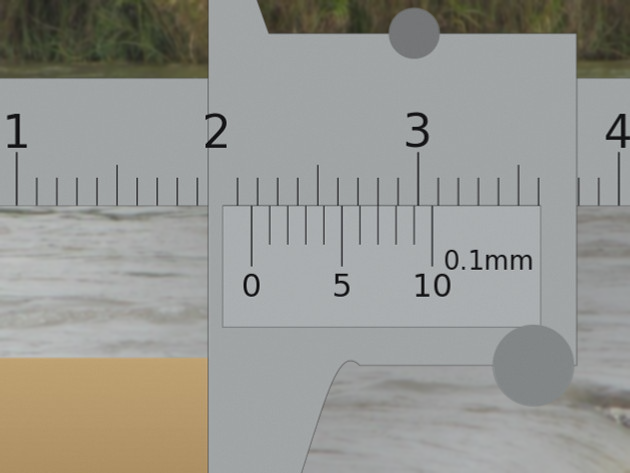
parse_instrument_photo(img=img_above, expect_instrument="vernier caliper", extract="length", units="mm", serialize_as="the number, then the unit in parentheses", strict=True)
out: 21.7 (mm)
